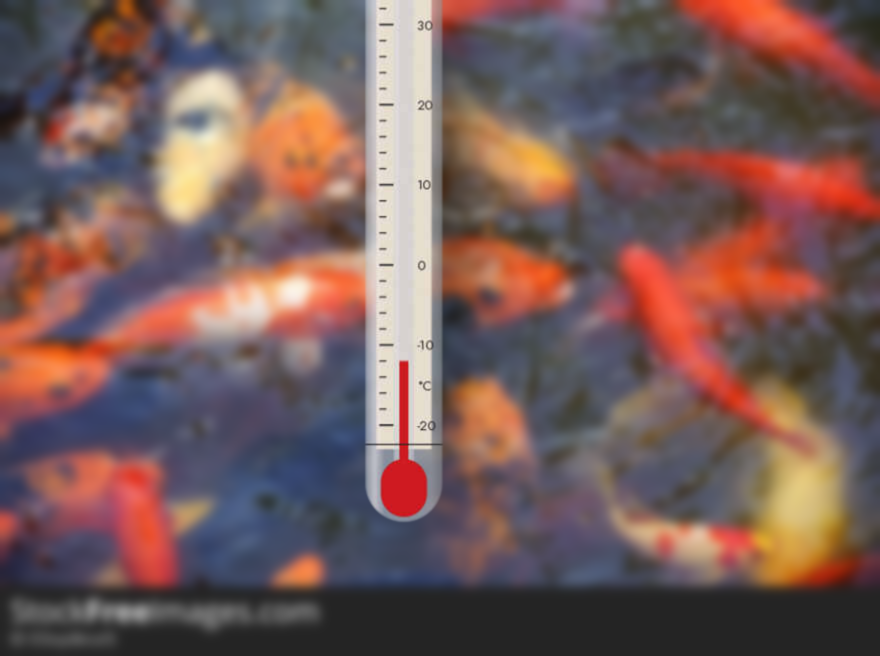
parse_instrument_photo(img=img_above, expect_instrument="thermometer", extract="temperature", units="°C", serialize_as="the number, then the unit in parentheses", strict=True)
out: -12 (°C)
